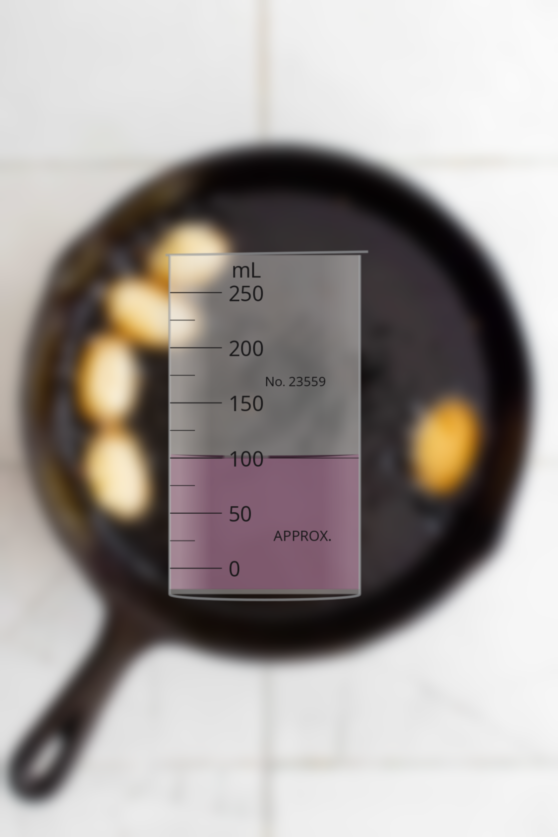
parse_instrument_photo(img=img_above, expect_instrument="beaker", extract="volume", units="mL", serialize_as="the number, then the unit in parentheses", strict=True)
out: 100 (mL)
